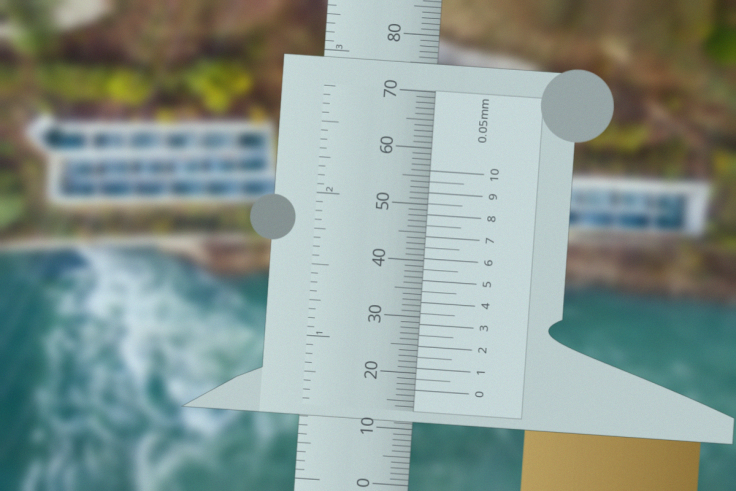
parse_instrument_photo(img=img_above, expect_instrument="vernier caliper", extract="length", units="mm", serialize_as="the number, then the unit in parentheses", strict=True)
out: 17.0 (mm)
